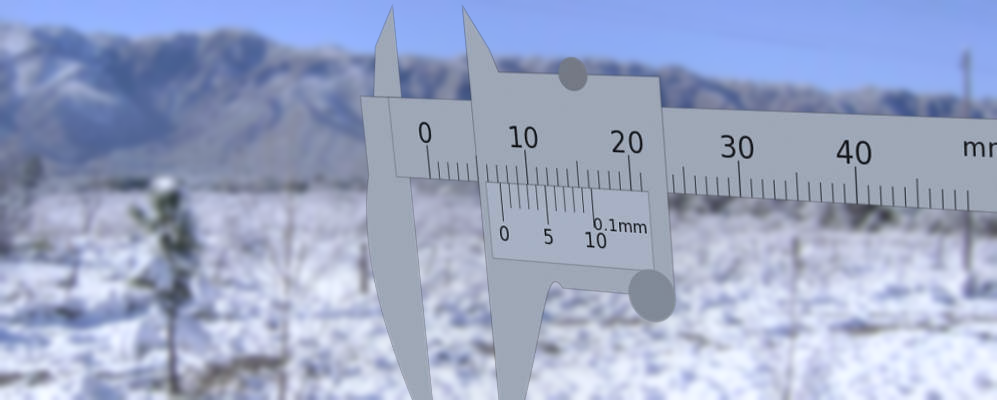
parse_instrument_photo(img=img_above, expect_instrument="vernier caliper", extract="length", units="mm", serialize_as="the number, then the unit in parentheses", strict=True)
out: 7.2 (mm)
